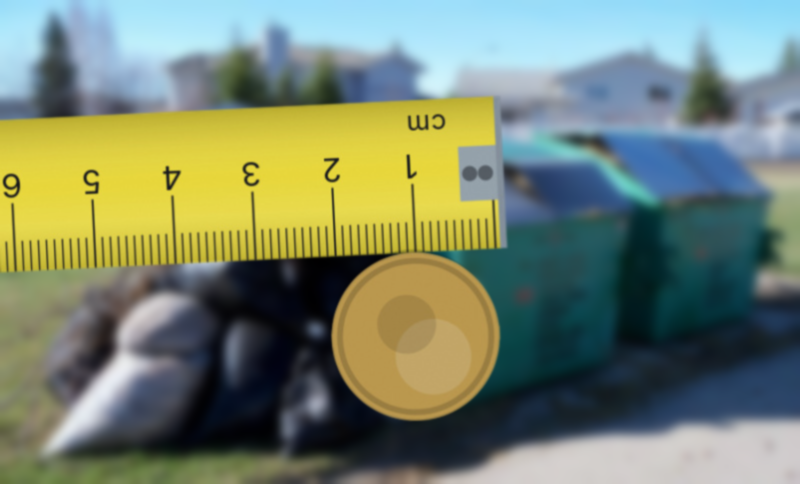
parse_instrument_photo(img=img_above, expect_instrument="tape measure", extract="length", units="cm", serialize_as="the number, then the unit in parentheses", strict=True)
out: 2.1 (cm)
